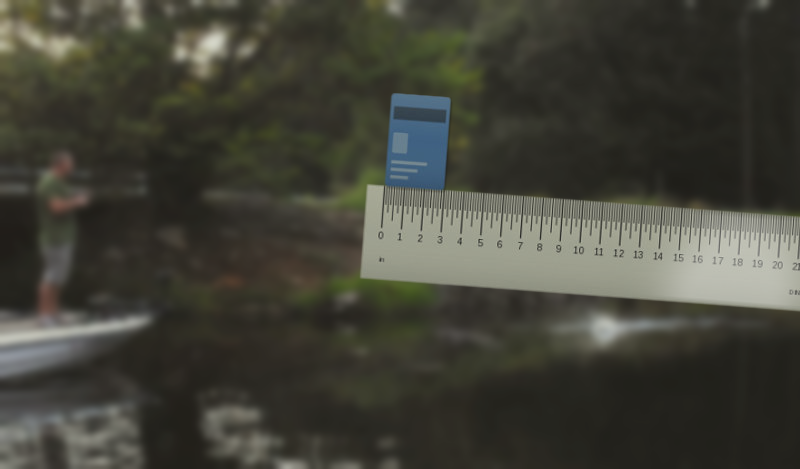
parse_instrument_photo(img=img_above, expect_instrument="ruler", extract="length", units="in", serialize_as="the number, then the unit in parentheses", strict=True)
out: 3 (in)
